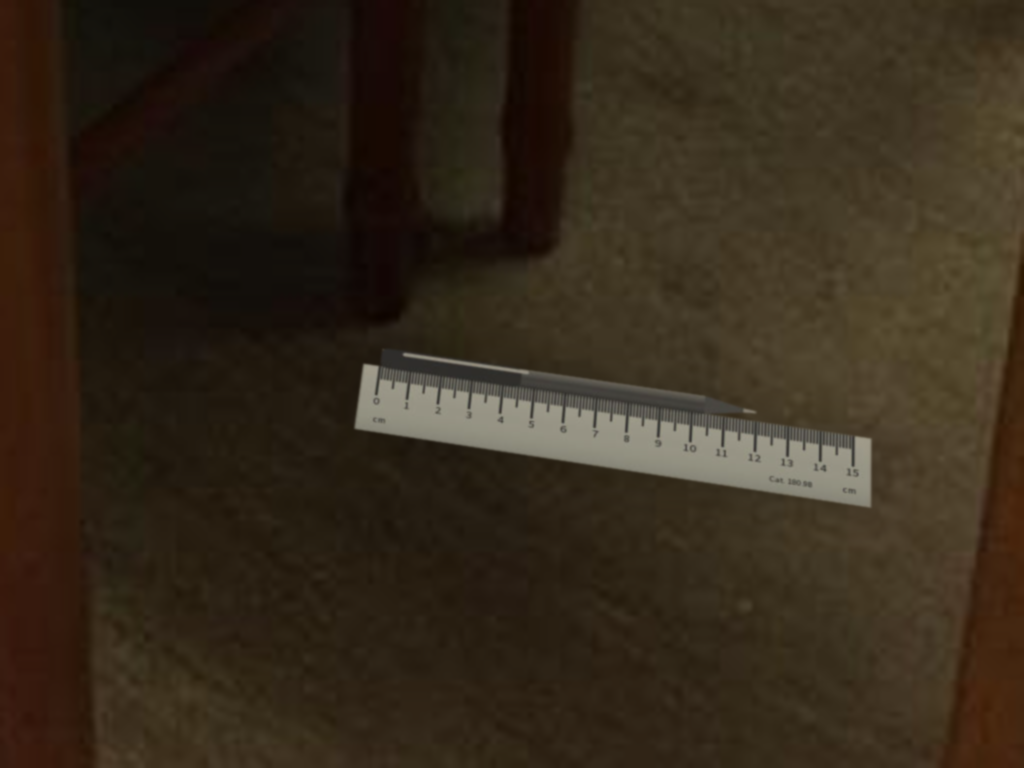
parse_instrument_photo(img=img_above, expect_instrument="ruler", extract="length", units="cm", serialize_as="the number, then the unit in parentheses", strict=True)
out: 12 (cm)
